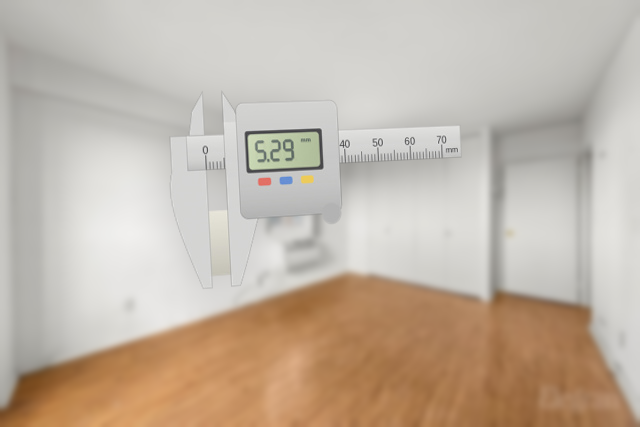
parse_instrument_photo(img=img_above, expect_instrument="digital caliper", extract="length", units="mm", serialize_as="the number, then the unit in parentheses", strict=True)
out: 5.29 (mm)
